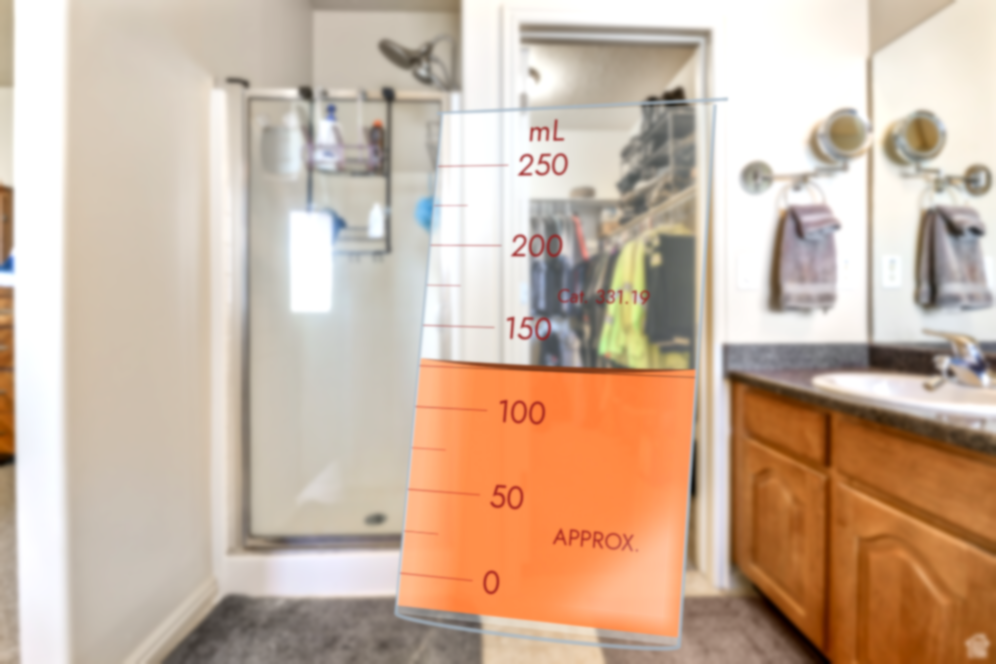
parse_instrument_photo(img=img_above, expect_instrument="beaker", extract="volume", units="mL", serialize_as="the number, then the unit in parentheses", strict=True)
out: 125 (mL)
